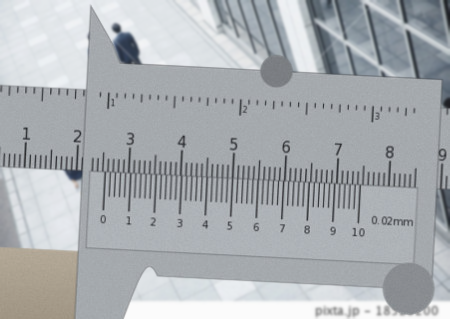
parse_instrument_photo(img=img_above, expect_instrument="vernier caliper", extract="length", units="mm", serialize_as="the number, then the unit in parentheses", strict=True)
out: 25.5 (mm)
